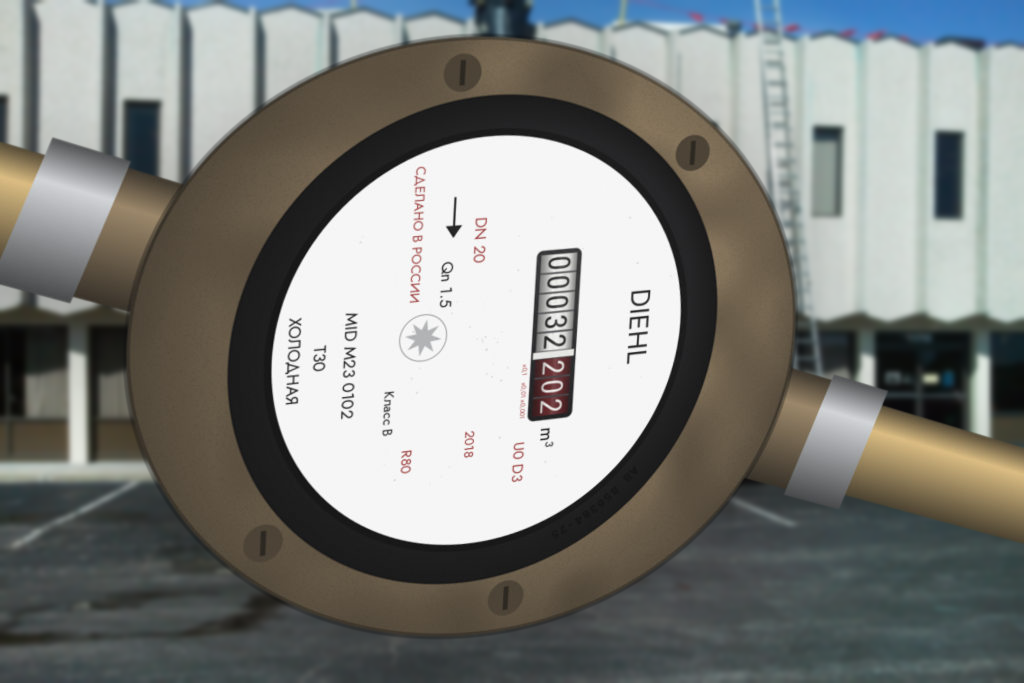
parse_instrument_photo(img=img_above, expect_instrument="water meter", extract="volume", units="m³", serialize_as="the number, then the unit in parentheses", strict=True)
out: 32.202 (m³)
